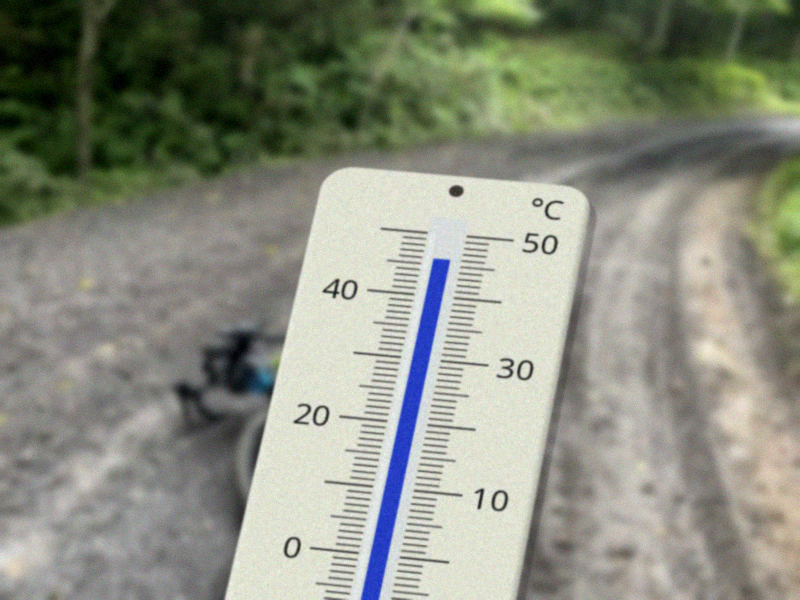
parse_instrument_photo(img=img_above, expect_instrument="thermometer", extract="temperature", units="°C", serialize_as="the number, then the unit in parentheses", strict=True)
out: 46 (°C)
